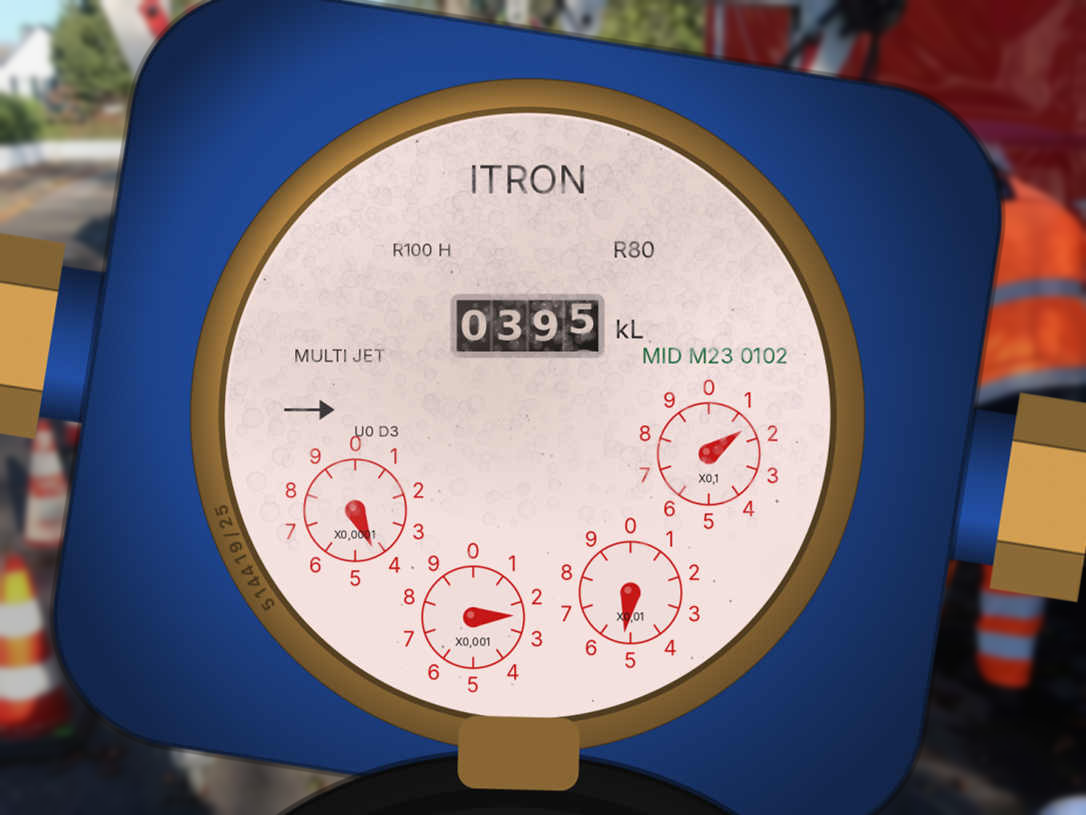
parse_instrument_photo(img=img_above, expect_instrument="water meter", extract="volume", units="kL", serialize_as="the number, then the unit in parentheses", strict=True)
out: 395.1524 (kL)
